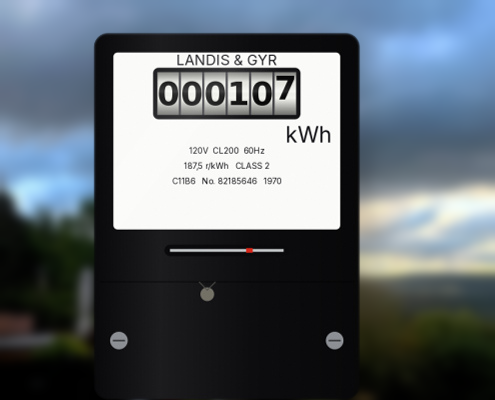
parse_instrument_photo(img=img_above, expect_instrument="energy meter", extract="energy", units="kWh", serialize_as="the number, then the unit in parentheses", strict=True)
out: 107 (kWh)
